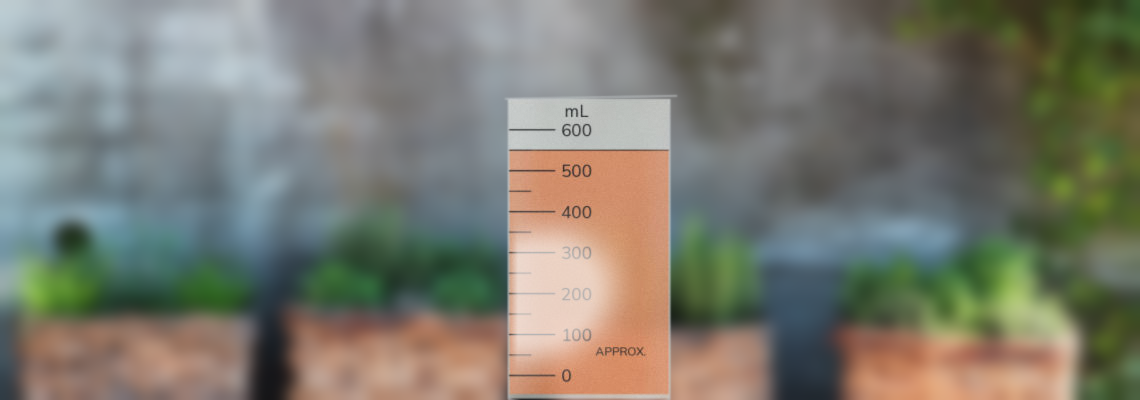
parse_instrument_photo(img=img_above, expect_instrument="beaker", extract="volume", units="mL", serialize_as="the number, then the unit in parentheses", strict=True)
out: 550 (mL)
